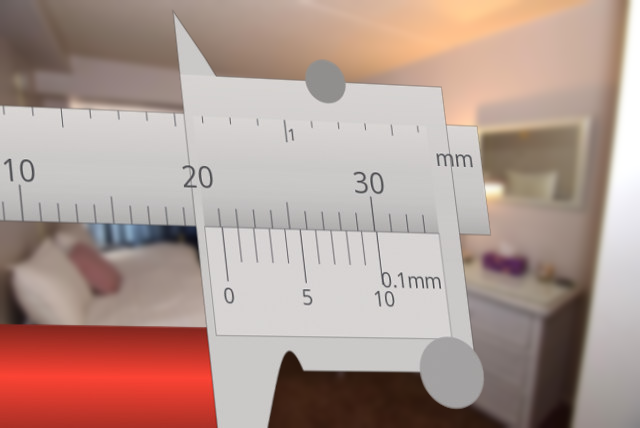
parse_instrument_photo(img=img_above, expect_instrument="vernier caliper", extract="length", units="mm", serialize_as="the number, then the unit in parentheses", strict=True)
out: 21.1 (mm)
